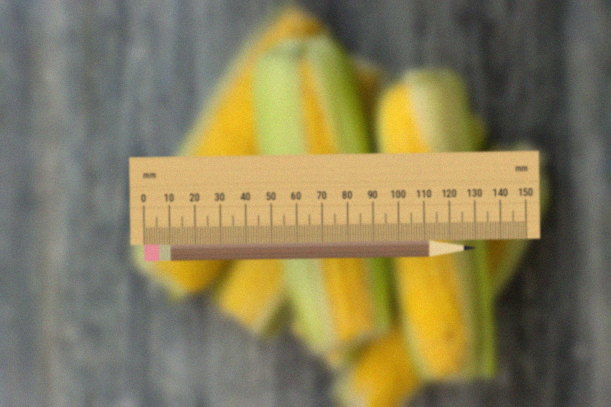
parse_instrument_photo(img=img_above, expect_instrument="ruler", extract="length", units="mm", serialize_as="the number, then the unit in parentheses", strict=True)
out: 130 (mm)
